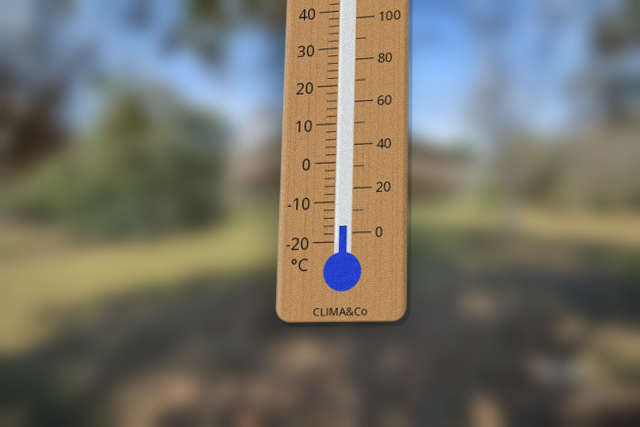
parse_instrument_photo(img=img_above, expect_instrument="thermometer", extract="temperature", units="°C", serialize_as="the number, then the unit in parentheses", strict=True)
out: -16 (°C)
